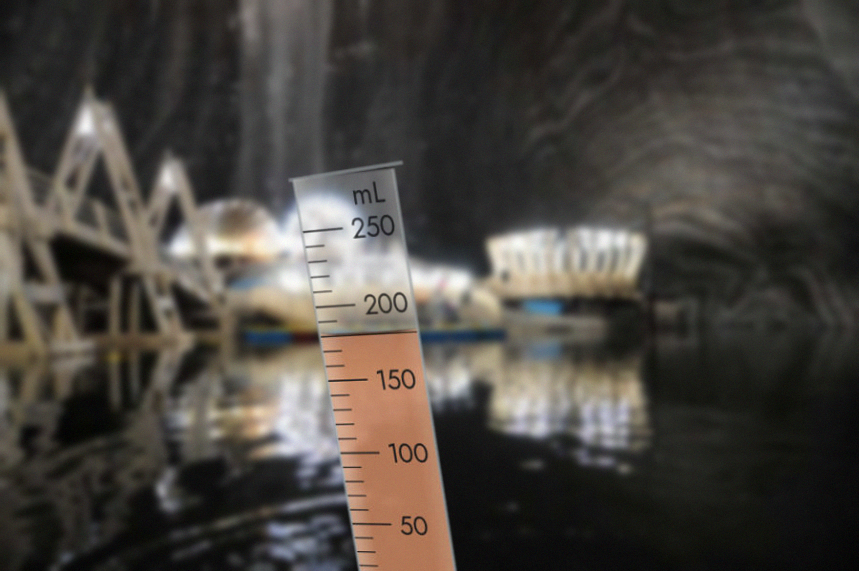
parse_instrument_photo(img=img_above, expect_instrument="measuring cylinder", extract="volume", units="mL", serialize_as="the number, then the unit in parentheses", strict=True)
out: 180 (mL)
